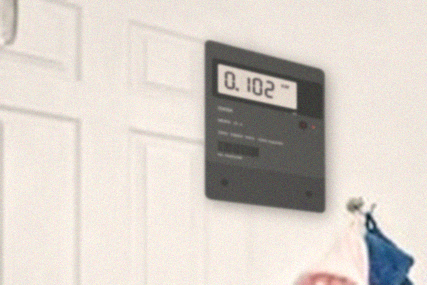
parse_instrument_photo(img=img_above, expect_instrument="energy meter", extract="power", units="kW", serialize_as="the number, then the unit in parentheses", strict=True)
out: 0.102 (kW)
